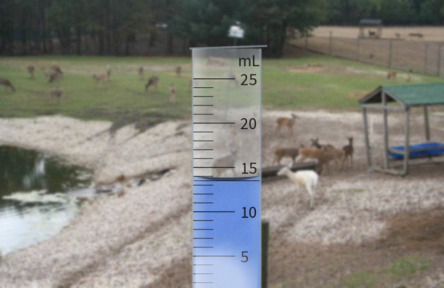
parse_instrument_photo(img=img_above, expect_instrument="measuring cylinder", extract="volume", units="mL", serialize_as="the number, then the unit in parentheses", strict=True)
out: 13.5 (mL)
